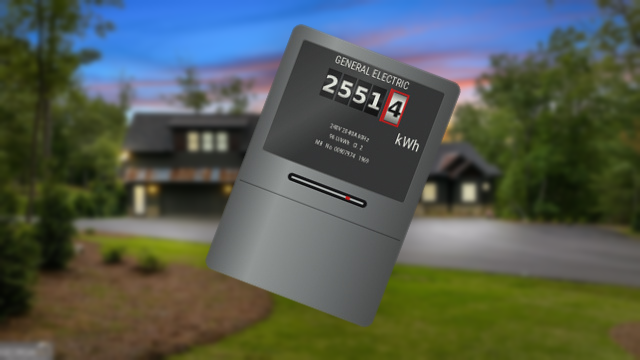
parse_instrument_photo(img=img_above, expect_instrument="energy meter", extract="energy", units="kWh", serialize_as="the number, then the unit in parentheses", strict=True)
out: 2551.4 (kWh)
